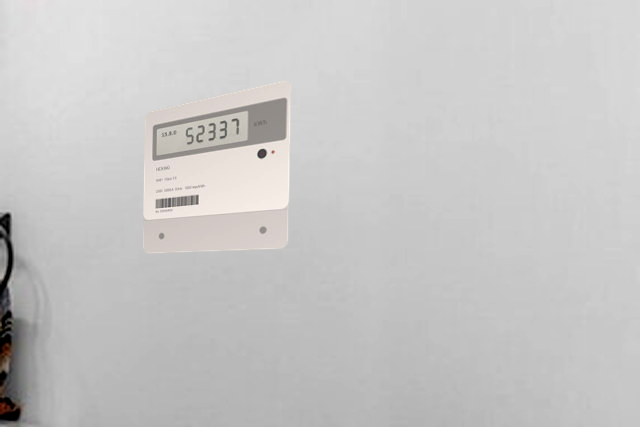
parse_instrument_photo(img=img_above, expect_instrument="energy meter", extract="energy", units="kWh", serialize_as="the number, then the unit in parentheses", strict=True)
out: 52337 (kWh)
